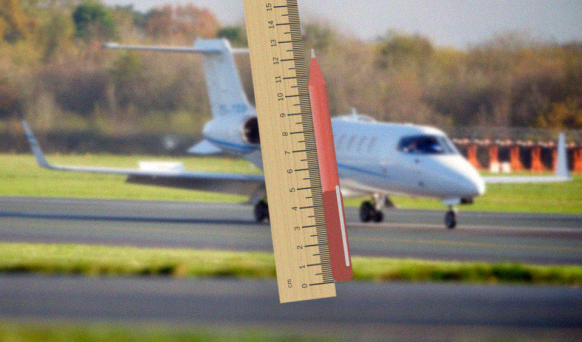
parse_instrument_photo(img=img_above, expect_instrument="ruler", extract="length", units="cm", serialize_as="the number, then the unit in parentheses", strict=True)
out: 12.5 (cm)
